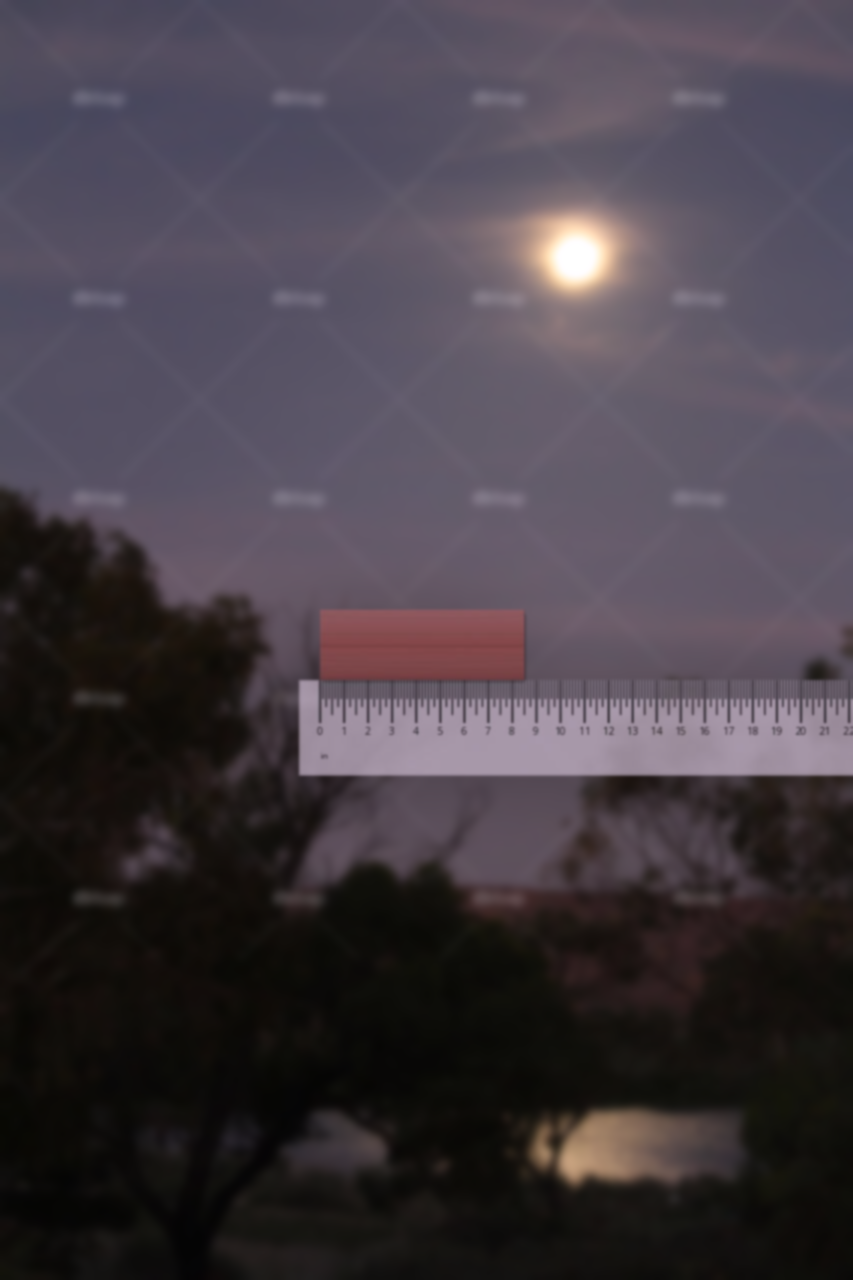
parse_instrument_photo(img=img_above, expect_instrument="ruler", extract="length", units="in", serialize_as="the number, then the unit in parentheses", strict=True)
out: 8.5 (in)
